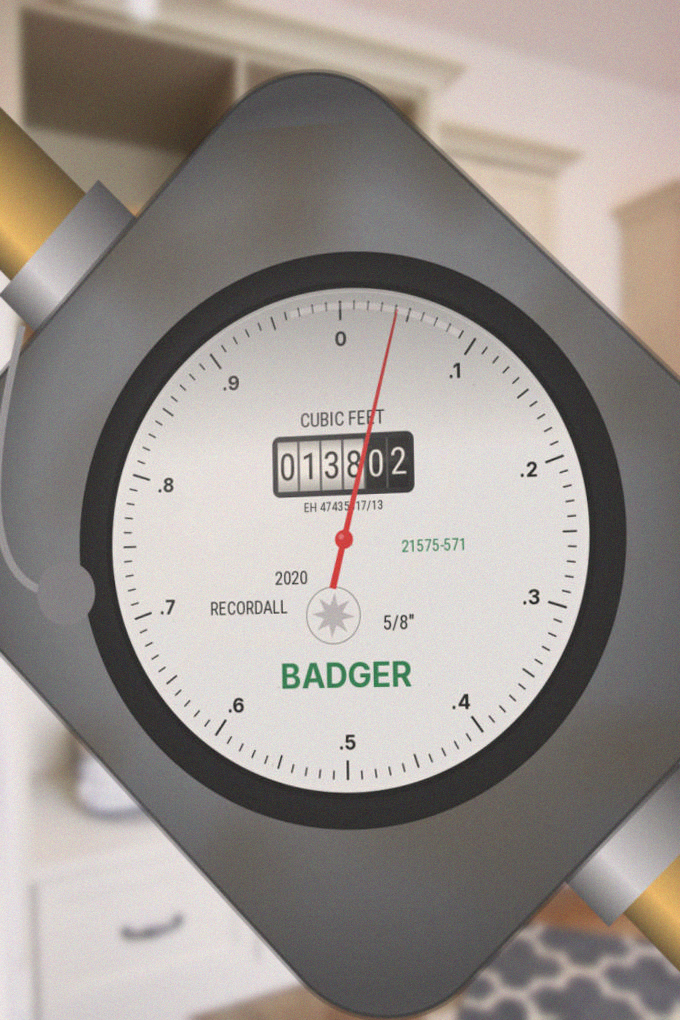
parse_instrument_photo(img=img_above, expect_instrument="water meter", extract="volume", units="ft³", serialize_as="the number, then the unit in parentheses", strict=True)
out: 13802.04 (ft³)
